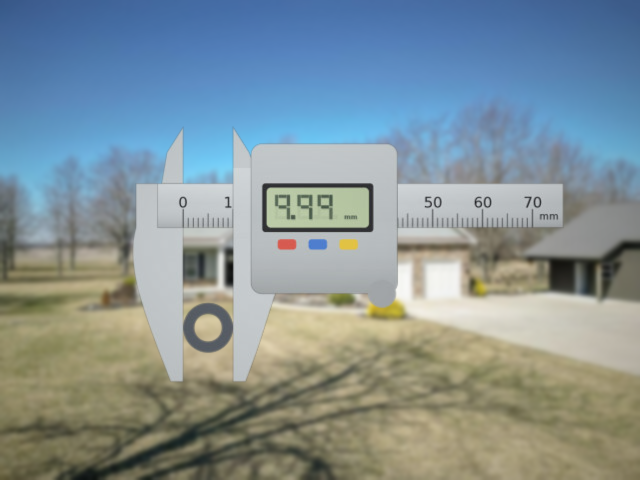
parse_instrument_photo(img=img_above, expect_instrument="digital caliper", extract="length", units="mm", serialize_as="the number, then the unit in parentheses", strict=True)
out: 9.99 (mm)
